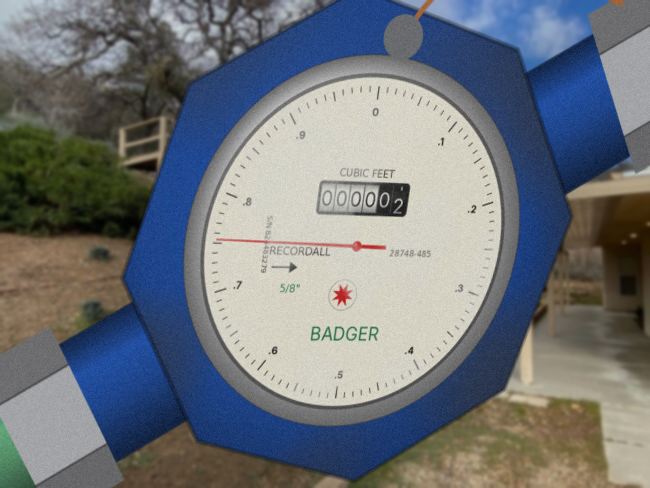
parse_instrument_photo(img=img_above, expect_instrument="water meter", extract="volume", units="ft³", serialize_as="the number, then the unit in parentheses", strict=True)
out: 1.75 (ft³)
